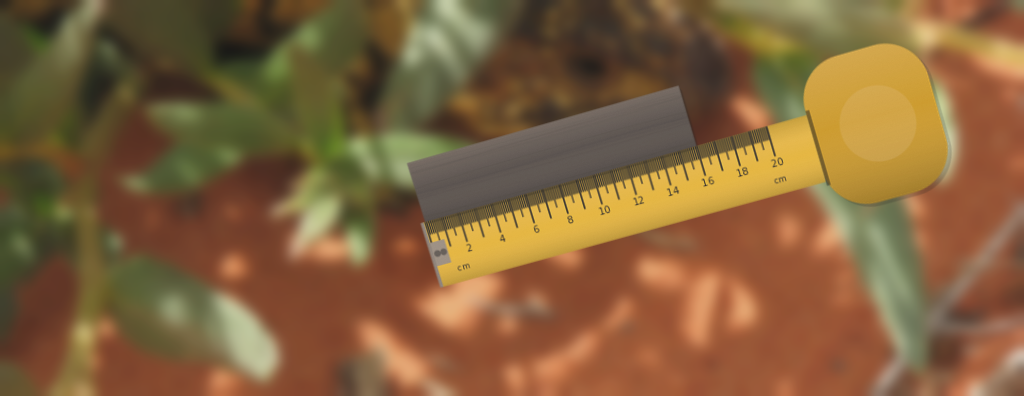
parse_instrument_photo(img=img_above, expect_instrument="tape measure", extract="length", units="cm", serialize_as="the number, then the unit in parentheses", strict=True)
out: 16 (cm)
